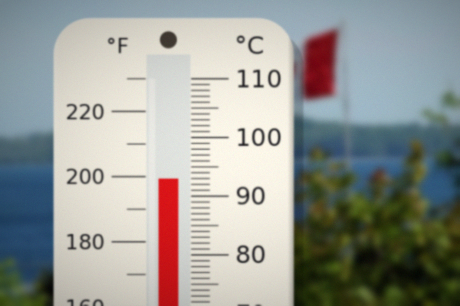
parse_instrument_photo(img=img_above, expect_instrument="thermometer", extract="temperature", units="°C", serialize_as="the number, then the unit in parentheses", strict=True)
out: 93 (°C)
